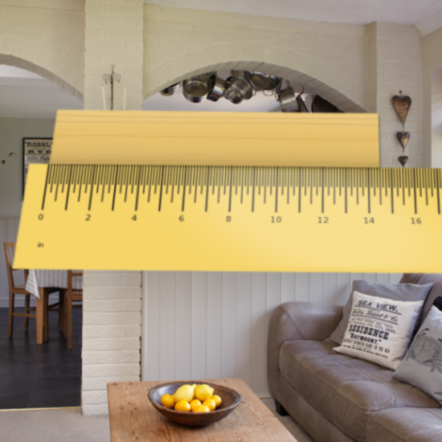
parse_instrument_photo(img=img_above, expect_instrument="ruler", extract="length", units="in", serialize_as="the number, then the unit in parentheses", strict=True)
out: 14.5 (in)
